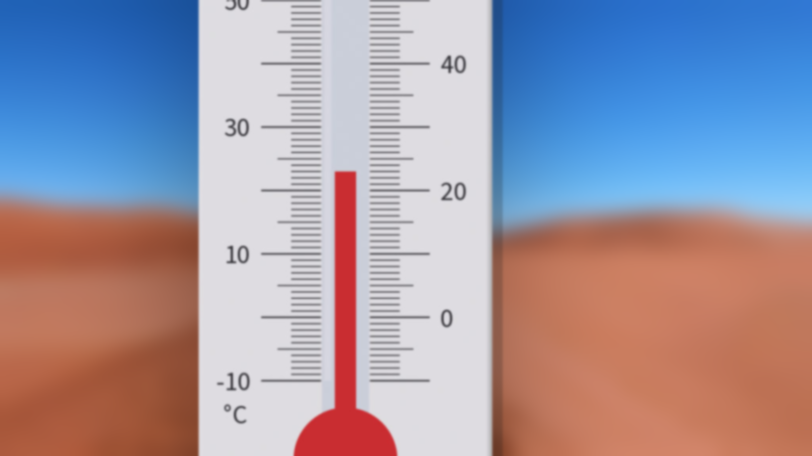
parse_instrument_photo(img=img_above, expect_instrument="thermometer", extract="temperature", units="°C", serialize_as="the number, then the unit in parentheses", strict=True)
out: 23 (°C)
